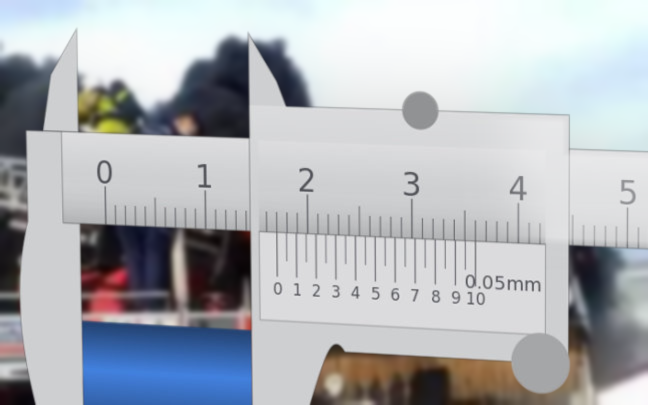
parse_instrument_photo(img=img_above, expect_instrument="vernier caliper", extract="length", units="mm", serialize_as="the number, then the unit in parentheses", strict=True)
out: 17.0 (mm)
